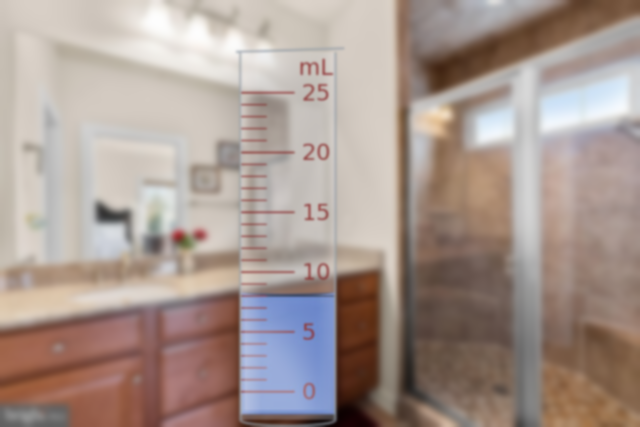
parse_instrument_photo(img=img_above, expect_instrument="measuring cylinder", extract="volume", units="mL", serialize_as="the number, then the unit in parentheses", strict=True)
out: 8 (mL)
